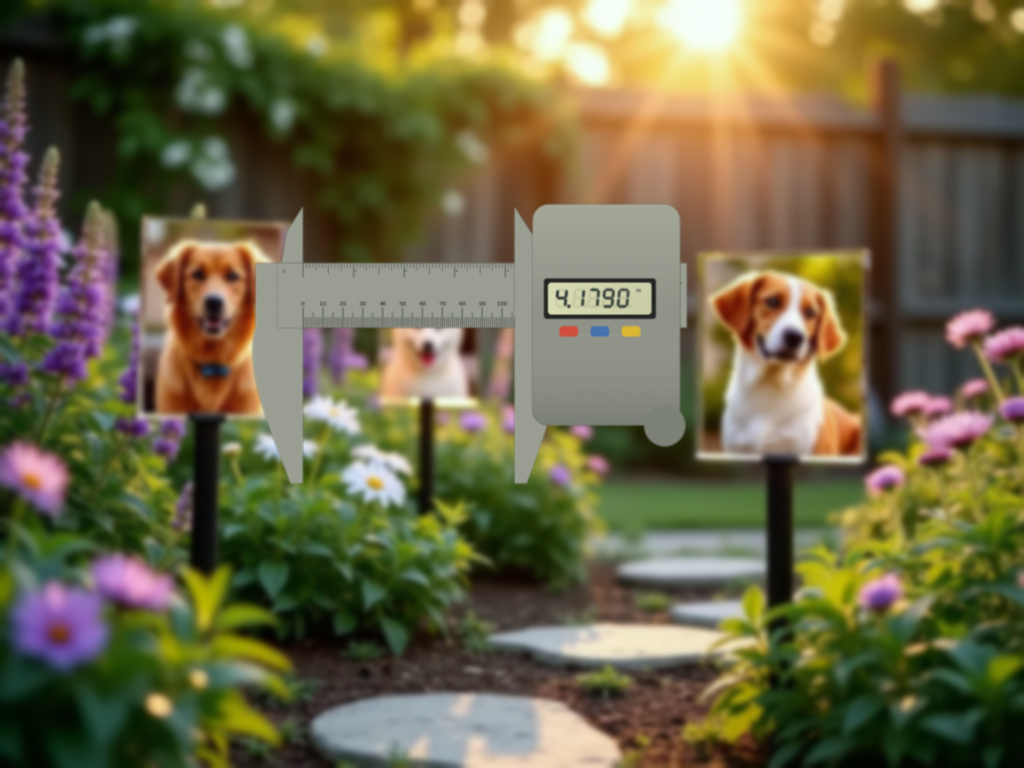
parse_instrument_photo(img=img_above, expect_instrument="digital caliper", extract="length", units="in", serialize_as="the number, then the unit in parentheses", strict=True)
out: 4.1790 (in)
